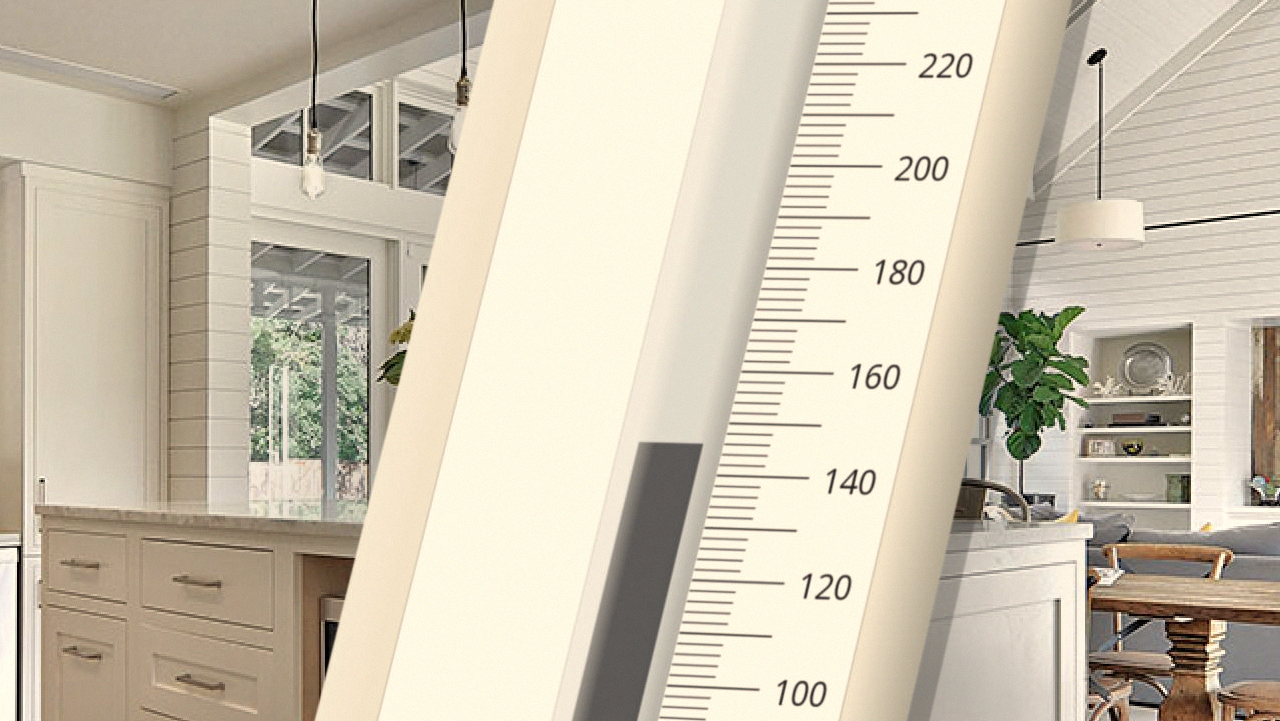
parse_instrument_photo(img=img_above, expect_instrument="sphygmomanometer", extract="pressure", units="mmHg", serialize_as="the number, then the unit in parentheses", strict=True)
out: 146 (mmHg)
